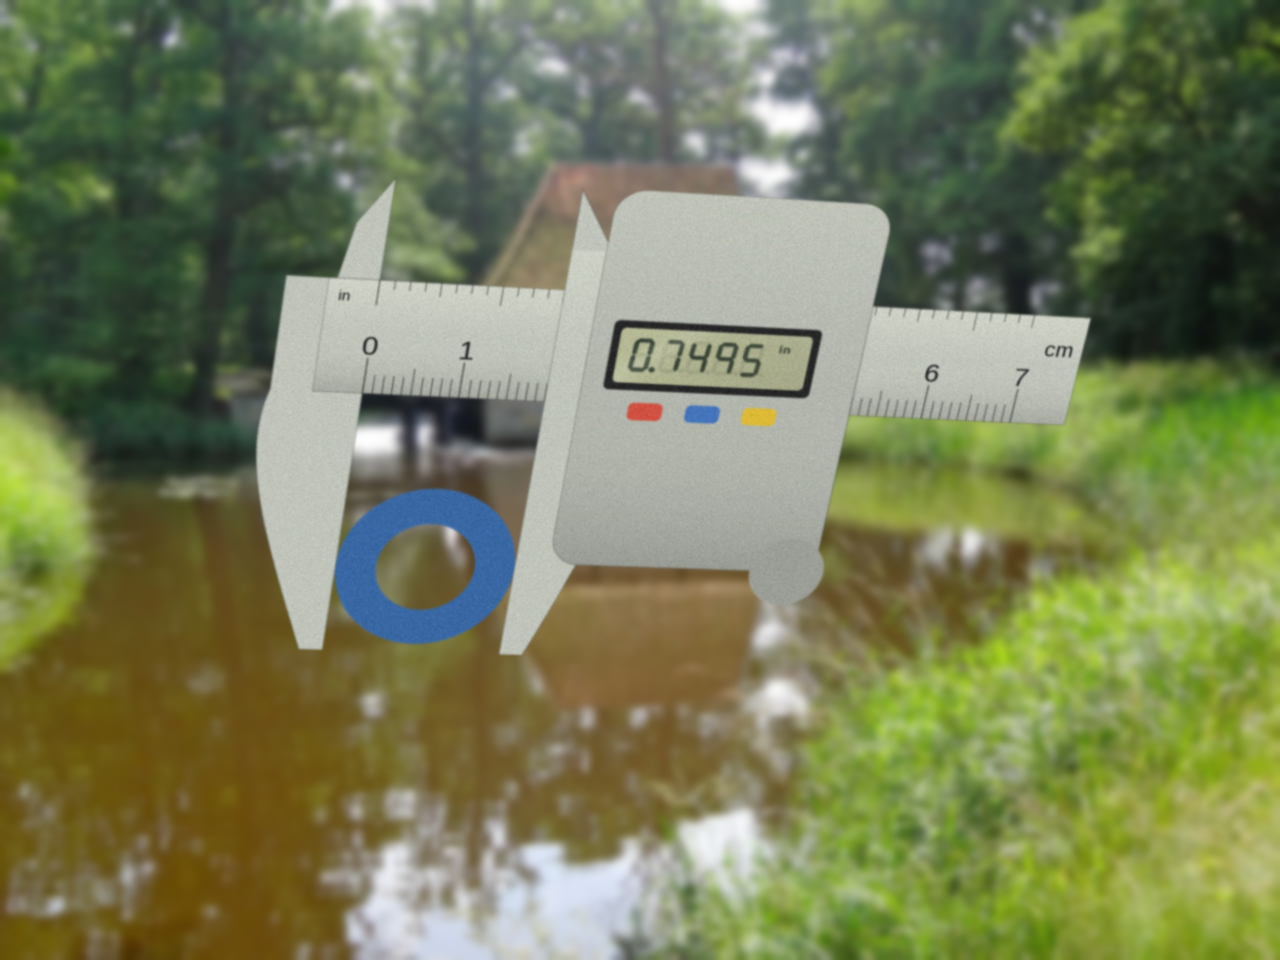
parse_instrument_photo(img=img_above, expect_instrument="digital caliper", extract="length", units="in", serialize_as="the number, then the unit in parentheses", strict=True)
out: 0.7495 (in)
